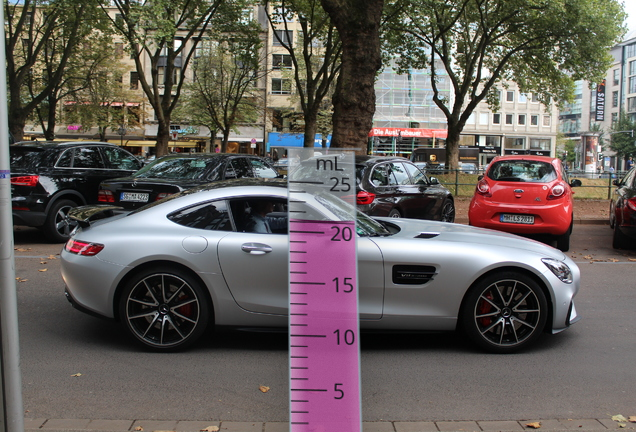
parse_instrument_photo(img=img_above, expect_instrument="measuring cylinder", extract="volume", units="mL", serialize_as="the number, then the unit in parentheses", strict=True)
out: 21 (mL)
